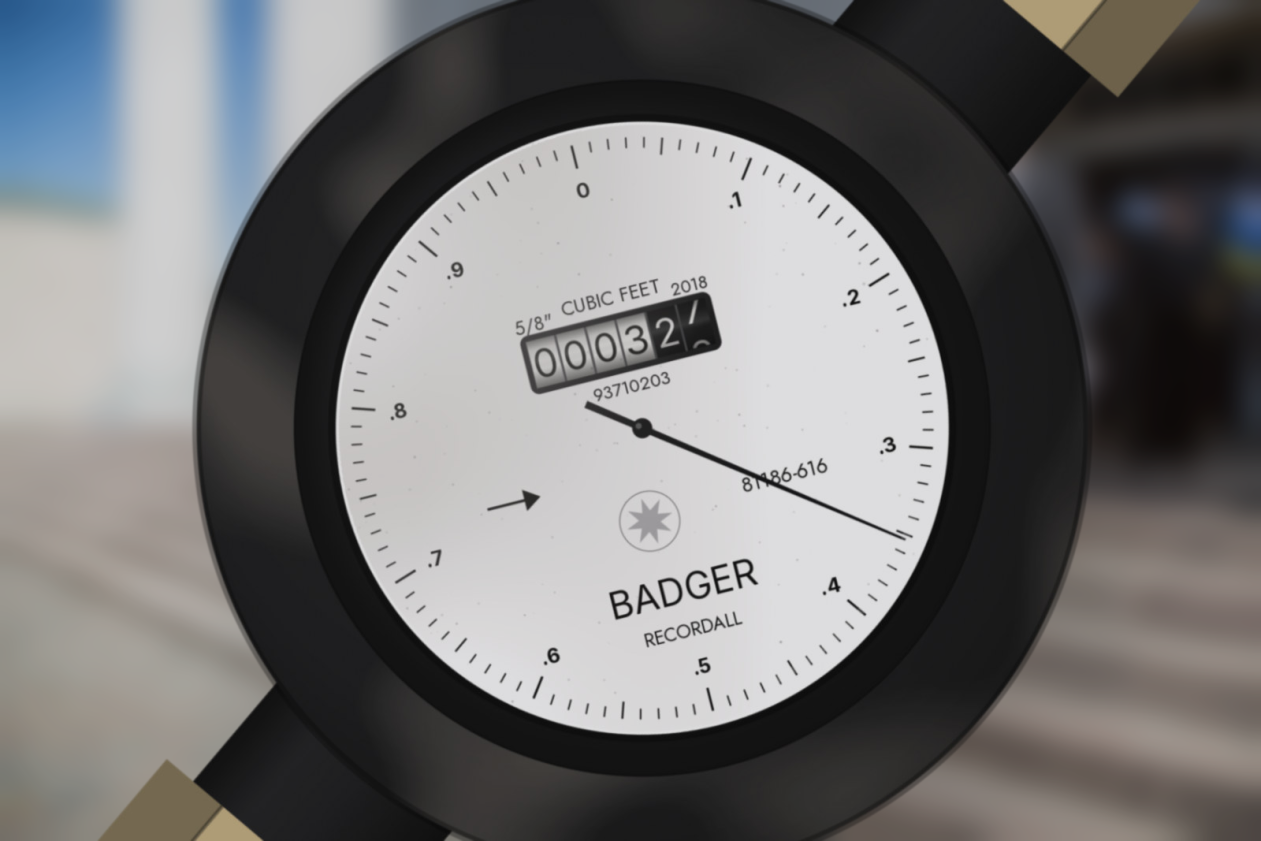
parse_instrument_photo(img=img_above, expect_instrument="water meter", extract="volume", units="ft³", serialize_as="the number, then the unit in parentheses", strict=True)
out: 327.35 (ft³)
